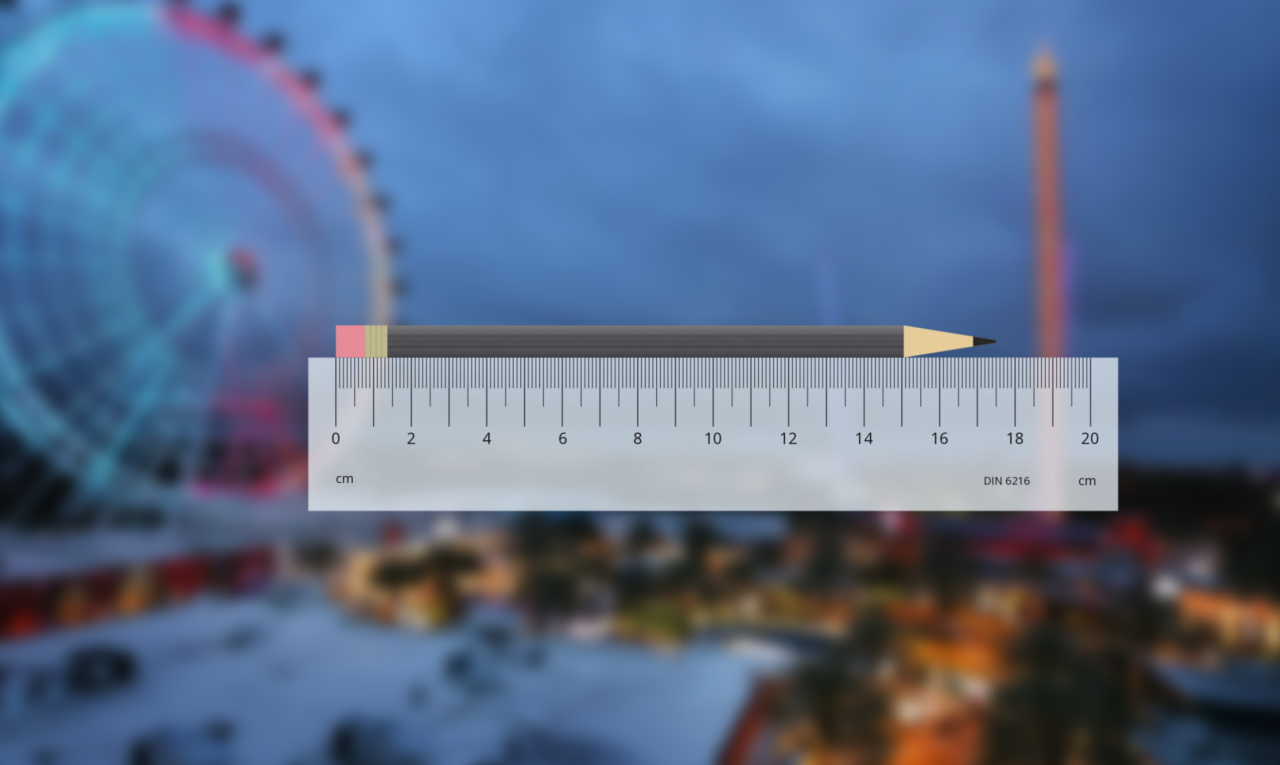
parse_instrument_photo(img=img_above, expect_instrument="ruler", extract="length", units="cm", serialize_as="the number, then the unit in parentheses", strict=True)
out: 17.5 (cm)
